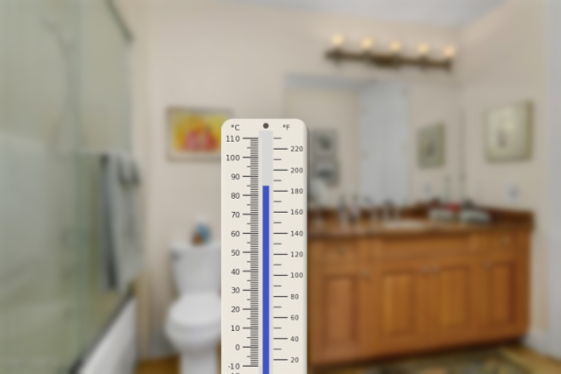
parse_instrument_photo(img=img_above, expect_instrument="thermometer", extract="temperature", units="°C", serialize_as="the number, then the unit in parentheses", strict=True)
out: 85 (°C)
